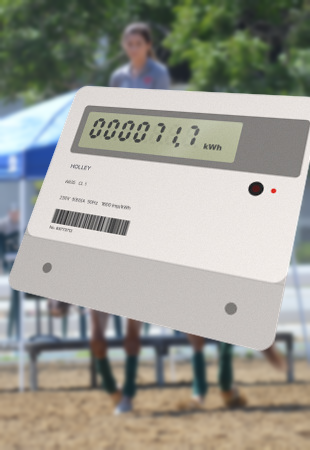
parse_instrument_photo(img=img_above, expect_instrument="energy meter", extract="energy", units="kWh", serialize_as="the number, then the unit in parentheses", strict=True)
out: 71.7 (kWh)
